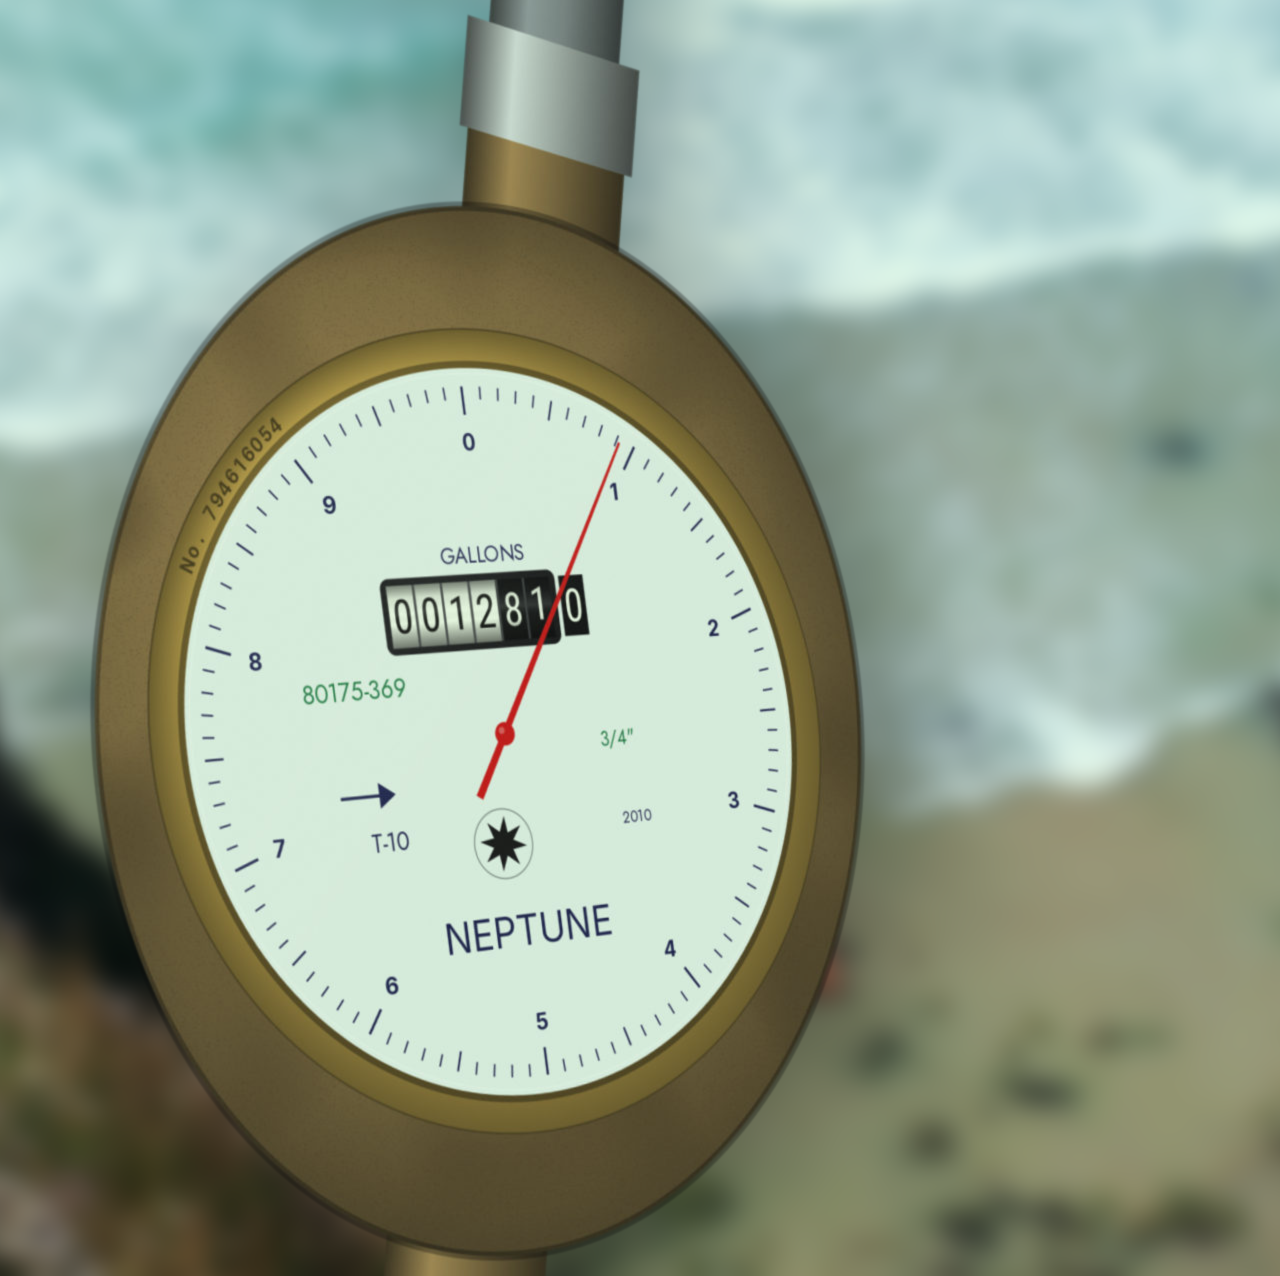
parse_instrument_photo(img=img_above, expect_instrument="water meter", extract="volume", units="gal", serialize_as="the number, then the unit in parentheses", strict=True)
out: 12810.9 (gal)
